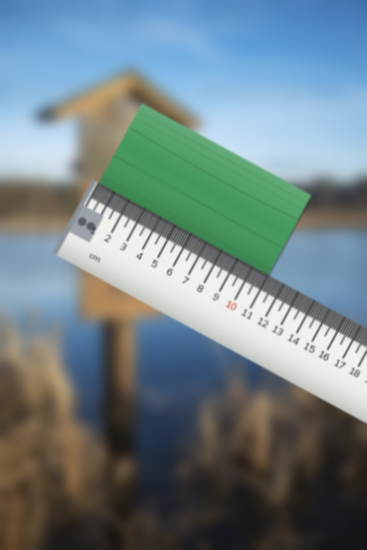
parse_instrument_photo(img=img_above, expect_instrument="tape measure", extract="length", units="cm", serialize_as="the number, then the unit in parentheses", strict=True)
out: 11 (cm)
